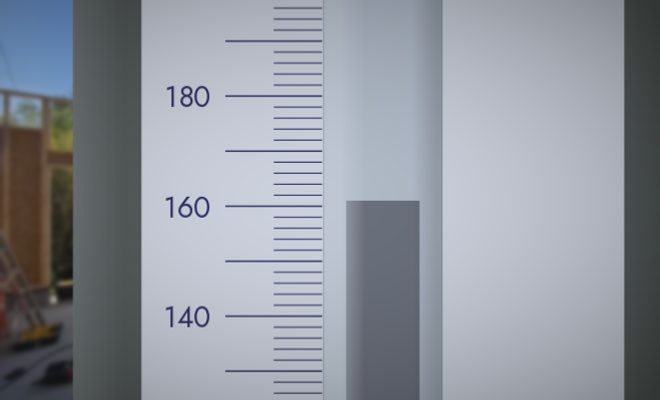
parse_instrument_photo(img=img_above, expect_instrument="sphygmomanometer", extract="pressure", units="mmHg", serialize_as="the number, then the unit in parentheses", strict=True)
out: 161 (mmHg)
